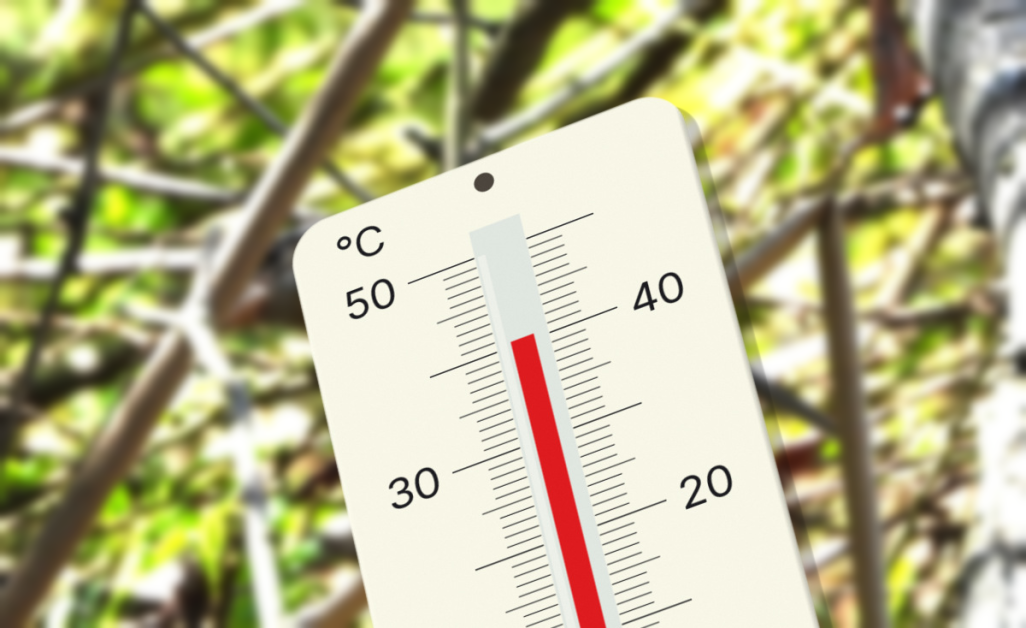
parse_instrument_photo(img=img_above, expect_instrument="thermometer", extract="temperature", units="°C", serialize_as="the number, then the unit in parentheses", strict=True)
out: 40.5 (°C)
